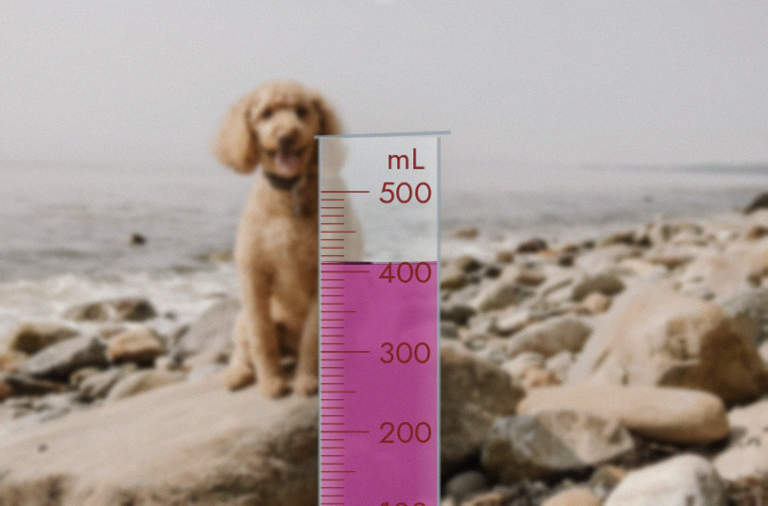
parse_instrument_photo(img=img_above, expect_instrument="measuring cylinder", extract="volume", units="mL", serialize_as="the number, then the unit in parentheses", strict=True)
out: 410 (mL)
